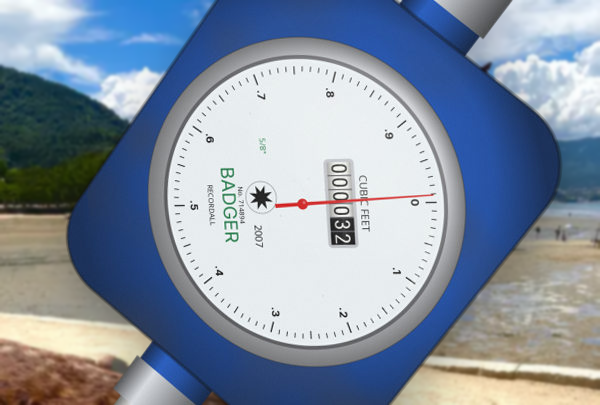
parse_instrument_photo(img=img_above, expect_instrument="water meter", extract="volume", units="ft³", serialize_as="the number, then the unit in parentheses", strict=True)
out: 31.99 (ft³)
